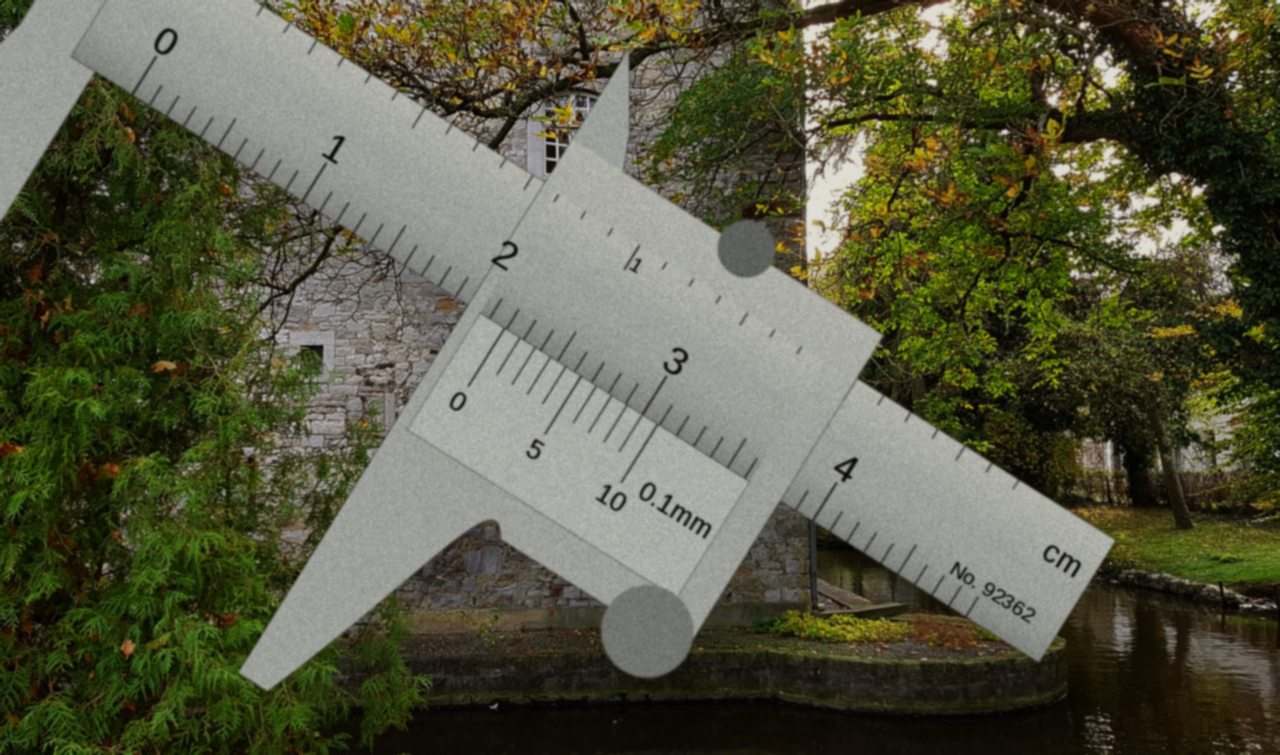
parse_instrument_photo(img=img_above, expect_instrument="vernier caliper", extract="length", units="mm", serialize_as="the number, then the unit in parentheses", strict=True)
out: 21.9 (mm)
